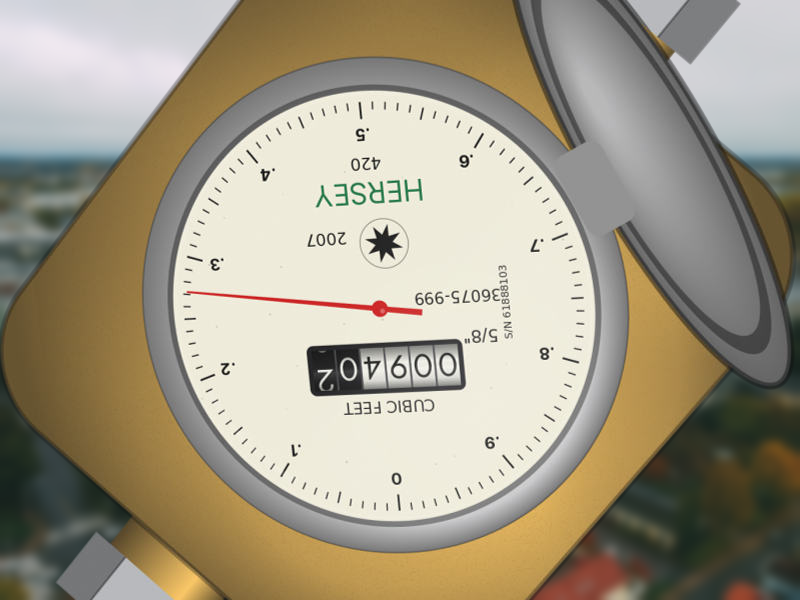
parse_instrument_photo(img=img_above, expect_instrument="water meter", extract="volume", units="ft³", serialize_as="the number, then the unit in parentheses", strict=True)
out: 9402.27 (ft³)
